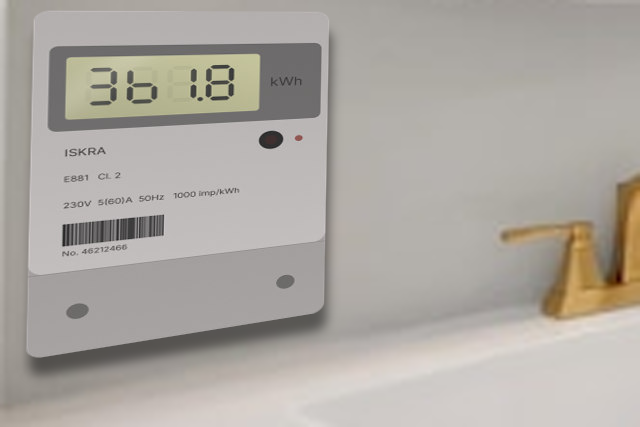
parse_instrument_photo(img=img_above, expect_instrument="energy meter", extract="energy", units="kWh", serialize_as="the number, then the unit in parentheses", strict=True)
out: 361.8 (kWh)
